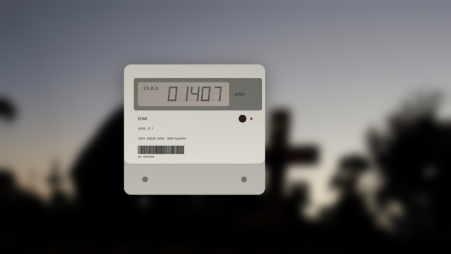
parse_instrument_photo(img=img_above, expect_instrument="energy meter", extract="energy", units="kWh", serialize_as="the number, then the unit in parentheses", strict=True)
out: 1407 (kWh)
